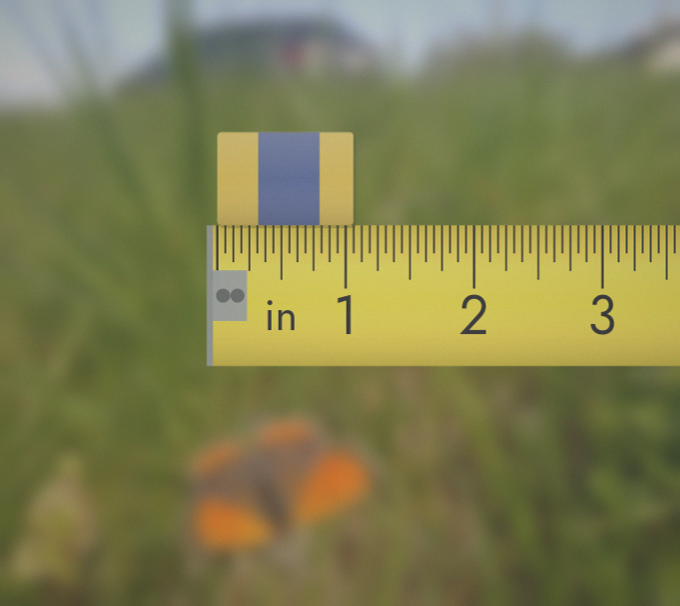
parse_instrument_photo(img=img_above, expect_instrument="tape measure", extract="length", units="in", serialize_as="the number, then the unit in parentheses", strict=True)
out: 1.0625 (in)
